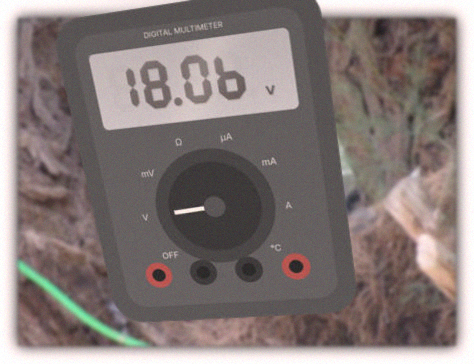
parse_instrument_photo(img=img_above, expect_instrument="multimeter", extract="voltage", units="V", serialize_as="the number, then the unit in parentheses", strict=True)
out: 18.06 (V)
